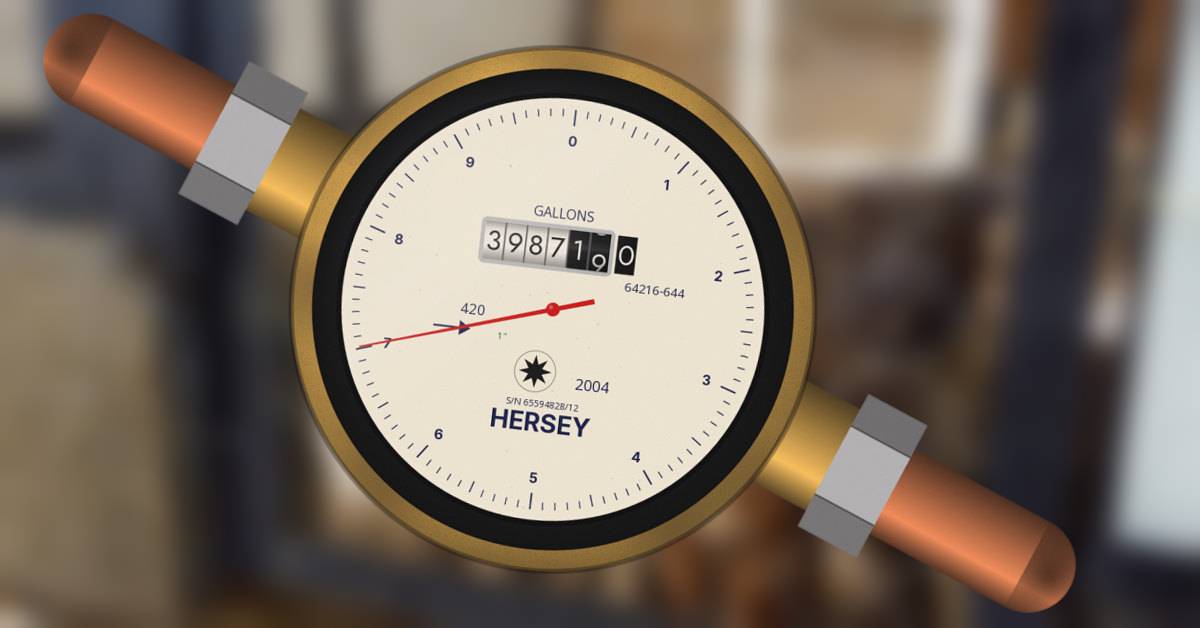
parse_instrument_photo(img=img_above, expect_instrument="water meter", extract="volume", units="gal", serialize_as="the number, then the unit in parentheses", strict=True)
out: 3987187.0 (gal)
